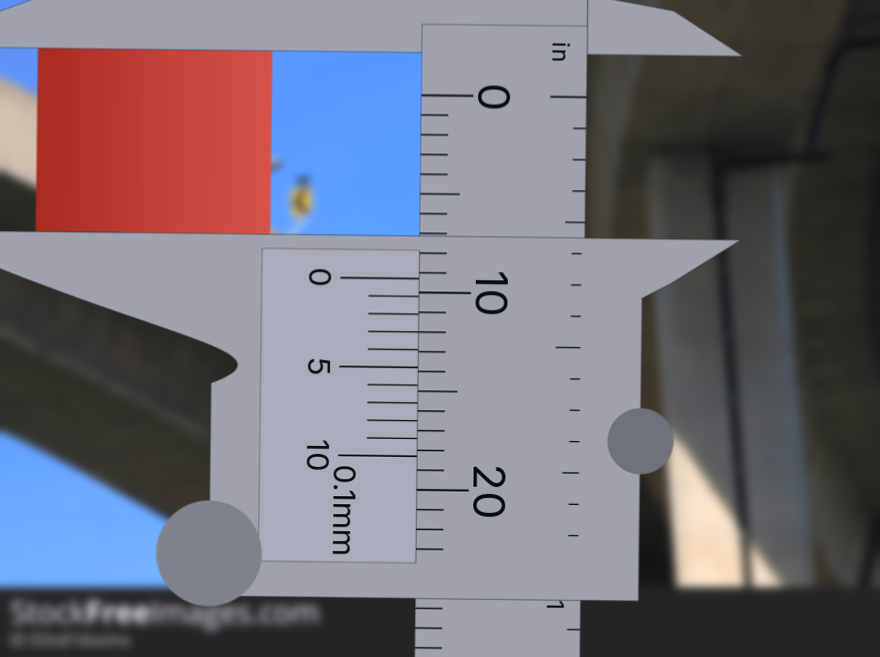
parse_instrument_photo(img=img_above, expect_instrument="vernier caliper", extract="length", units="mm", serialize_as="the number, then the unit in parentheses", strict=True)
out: 9.3 (mm)
